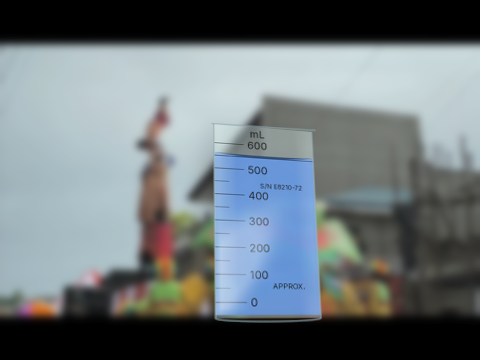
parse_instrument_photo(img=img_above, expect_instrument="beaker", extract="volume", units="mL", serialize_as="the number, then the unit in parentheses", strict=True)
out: 550 (mL)
